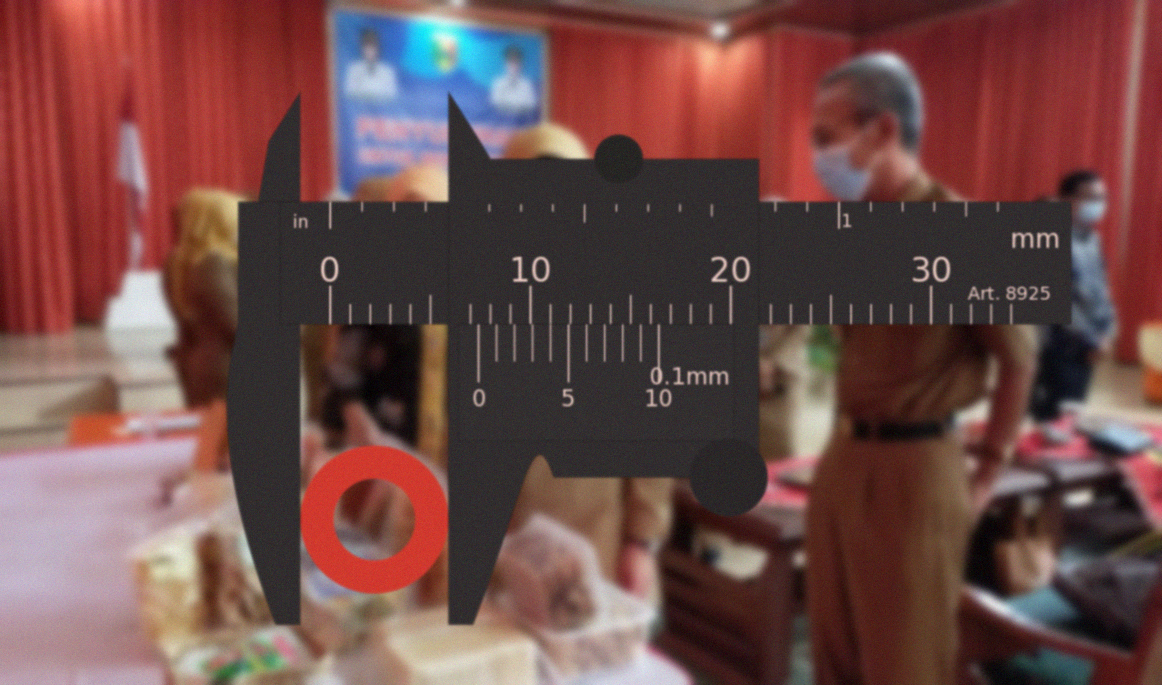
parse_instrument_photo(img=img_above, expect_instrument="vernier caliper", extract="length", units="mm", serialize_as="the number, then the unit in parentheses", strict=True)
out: 7.4 (mm)
